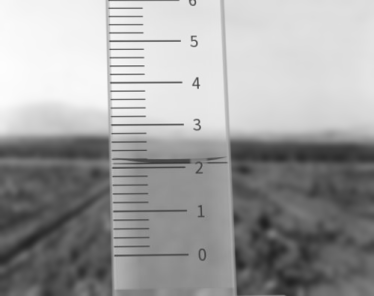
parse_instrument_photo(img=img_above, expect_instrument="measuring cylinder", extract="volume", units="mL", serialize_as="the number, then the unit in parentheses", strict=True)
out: 2.1 (mL)
